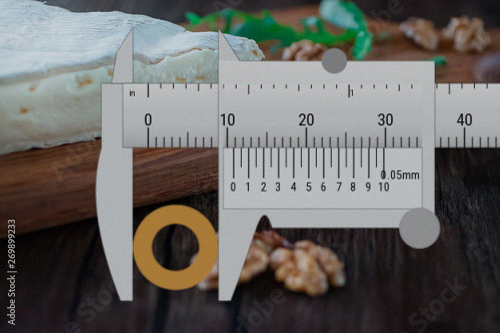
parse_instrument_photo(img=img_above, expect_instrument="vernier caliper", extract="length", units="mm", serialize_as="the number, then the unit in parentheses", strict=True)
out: 10.8 (mm)
